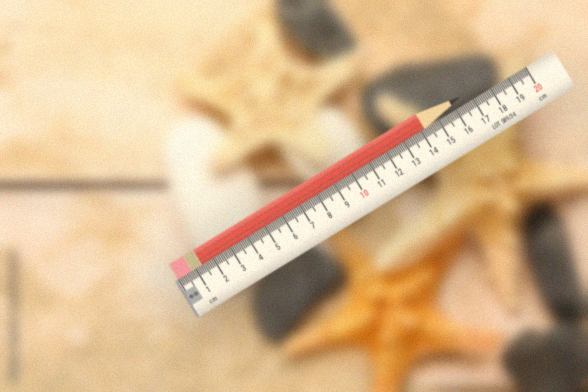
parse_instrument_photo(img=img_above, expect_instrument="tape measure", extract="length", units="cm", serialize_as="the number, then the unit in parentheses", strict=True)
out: 16.5 (cm)
